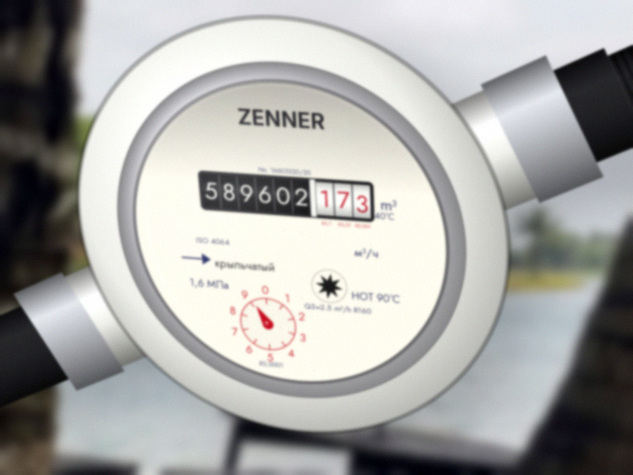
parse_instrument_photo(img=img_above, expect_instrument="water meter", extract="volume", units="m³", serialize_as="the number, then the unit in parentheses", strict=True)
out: 589602.1729 (m³)
